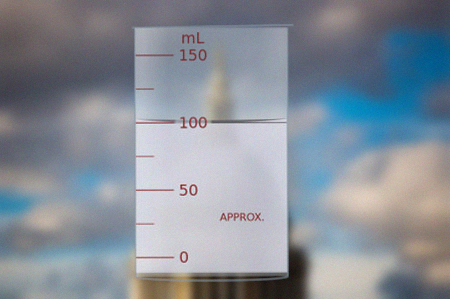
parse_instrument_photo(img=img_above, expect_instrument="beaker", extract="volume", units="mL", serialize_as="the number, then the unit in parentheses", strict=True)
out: 100 (mL)
